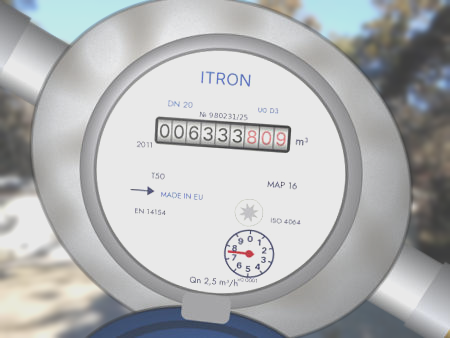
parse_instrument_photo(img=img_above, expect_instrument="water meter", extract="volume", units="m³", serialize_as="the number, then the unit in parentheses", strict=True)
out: 6333.8097 (m³)
